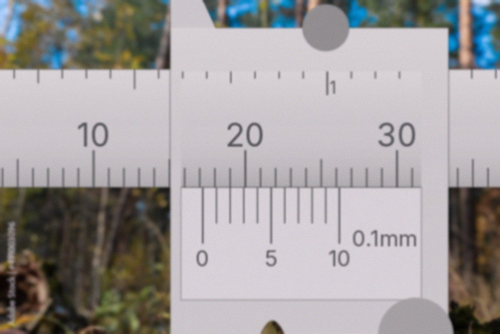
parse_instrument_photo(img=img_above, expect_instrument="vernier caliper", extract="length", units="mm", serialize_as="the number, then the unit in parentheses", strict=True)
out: 17.2 (mm)
